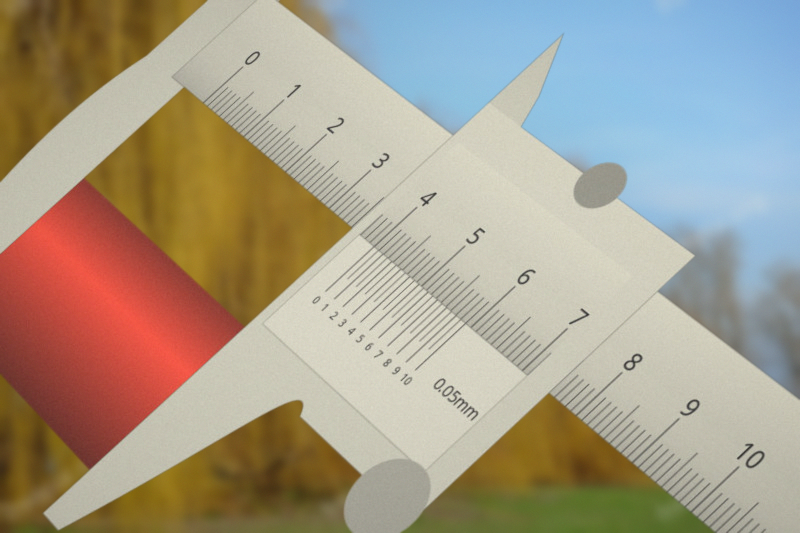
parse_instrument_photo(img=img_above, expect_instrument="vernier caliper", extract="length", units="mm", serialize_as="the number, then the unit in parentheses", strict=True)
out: 40.0 (mm)
